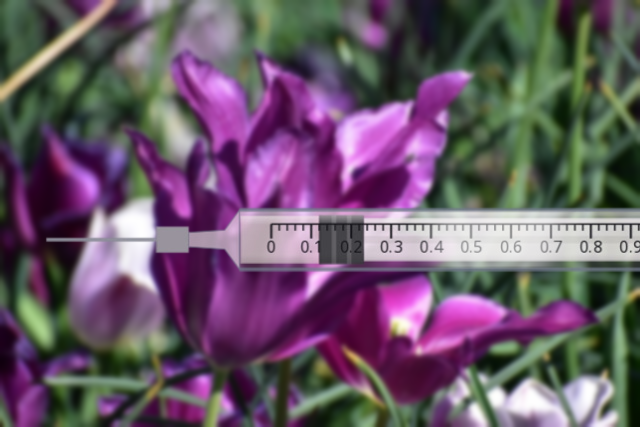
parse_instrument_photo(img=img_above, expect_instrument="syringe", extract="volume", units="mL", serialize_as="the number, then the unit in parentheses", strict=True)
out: 0.12 (mL)
